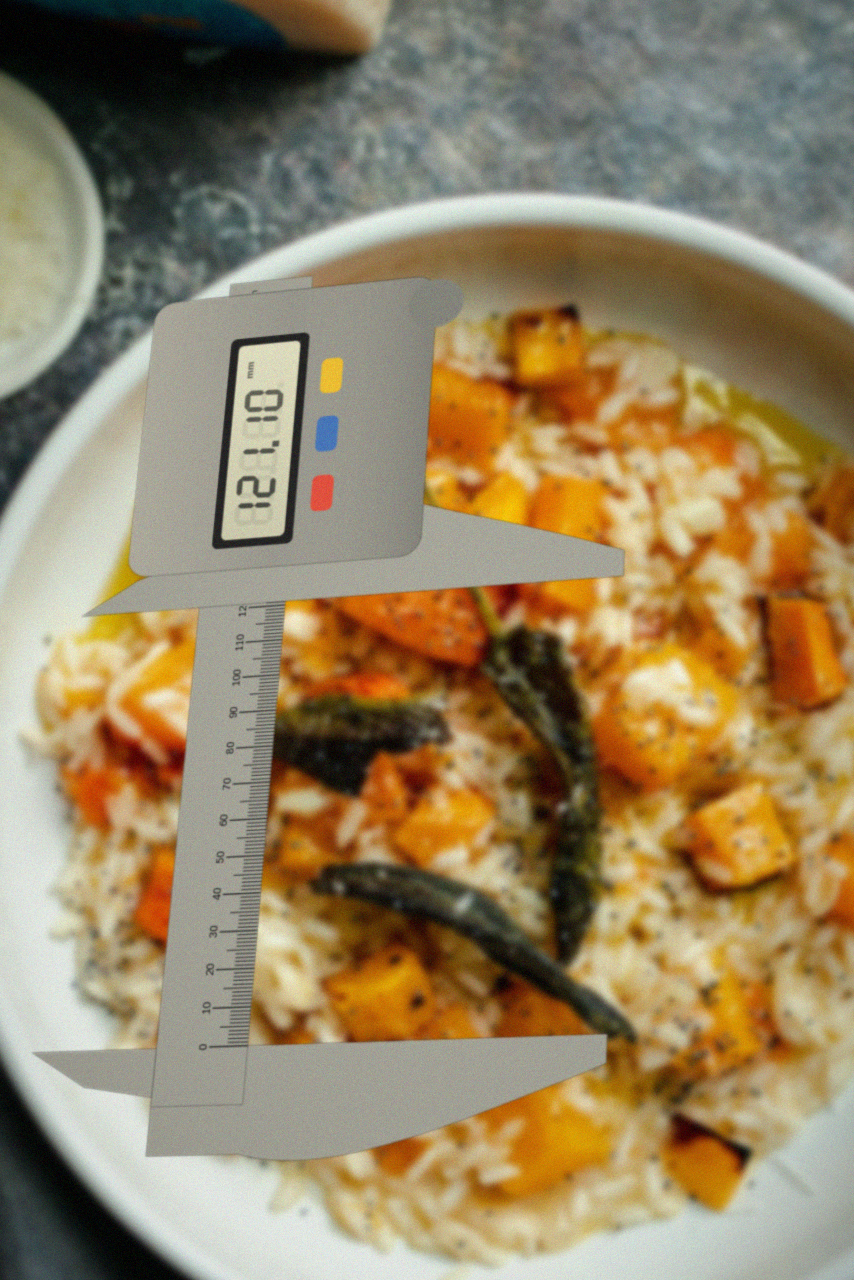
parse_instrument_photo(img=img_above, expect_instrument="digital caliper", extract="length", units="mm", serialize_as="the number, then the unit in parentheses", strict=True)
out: 121.10 (mm)
